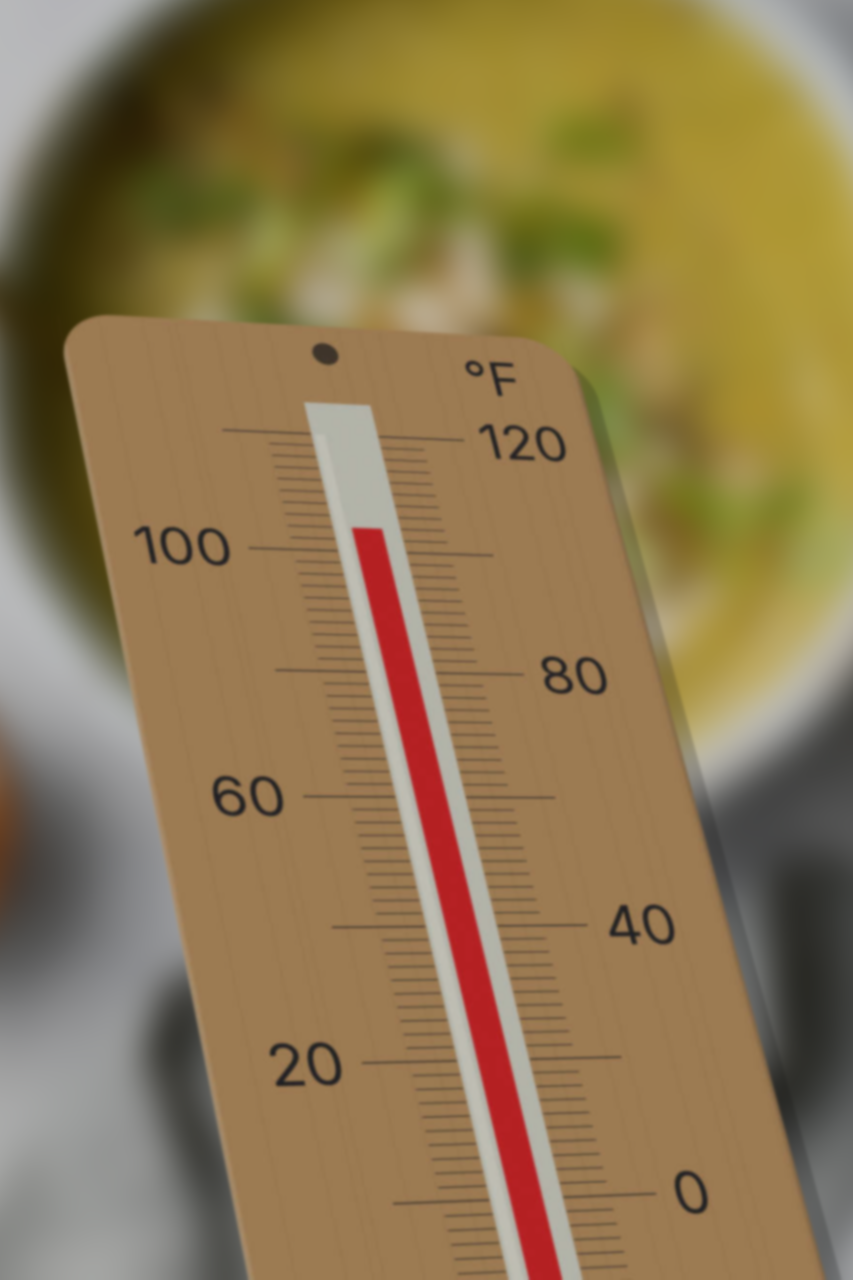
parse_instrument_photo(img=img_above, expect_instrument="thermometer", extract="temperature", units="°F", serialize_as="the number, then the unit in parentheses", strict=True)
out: 104 (°F)
